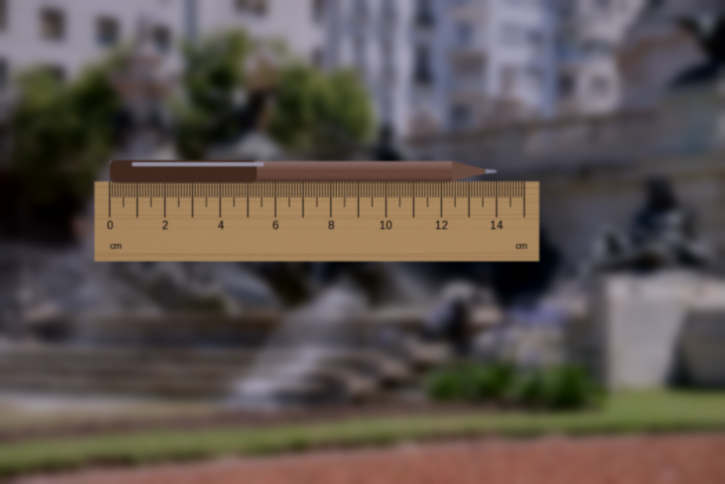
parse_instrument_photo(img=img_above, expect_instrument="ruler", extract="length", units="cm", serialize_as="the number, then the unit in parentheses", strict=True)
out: 14 (cm)
